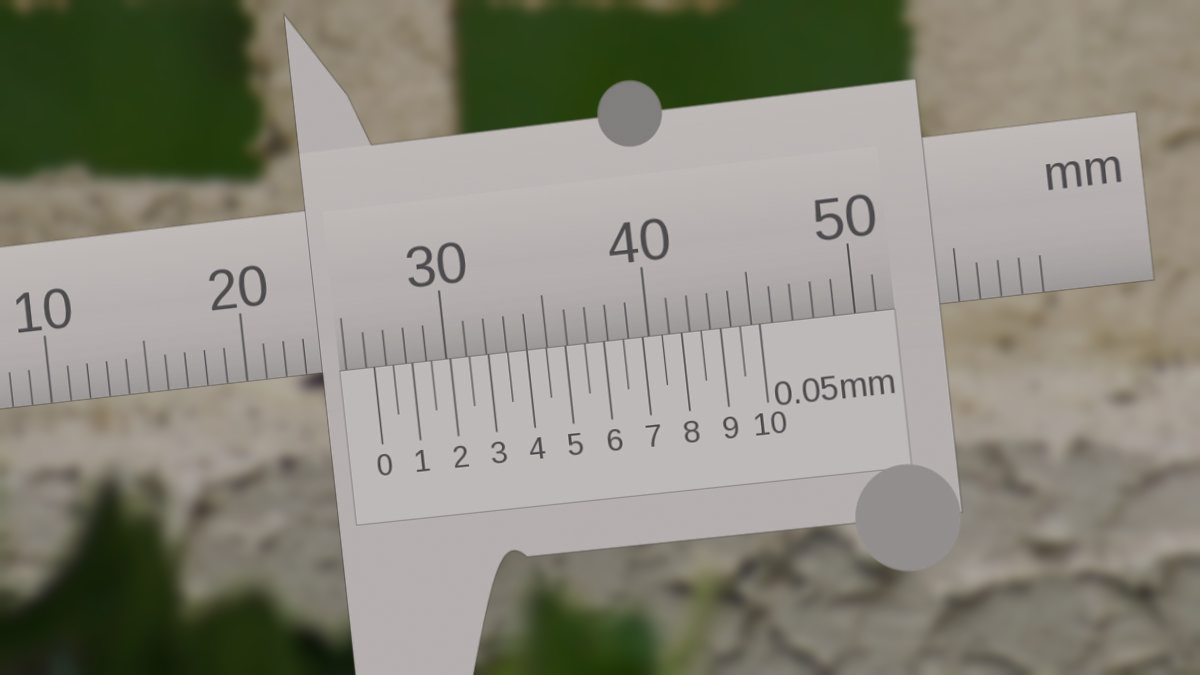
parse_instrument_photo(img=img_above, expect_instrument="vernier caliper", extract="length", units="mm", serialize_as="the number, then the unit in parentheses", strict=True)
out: 26.4 (mm)
